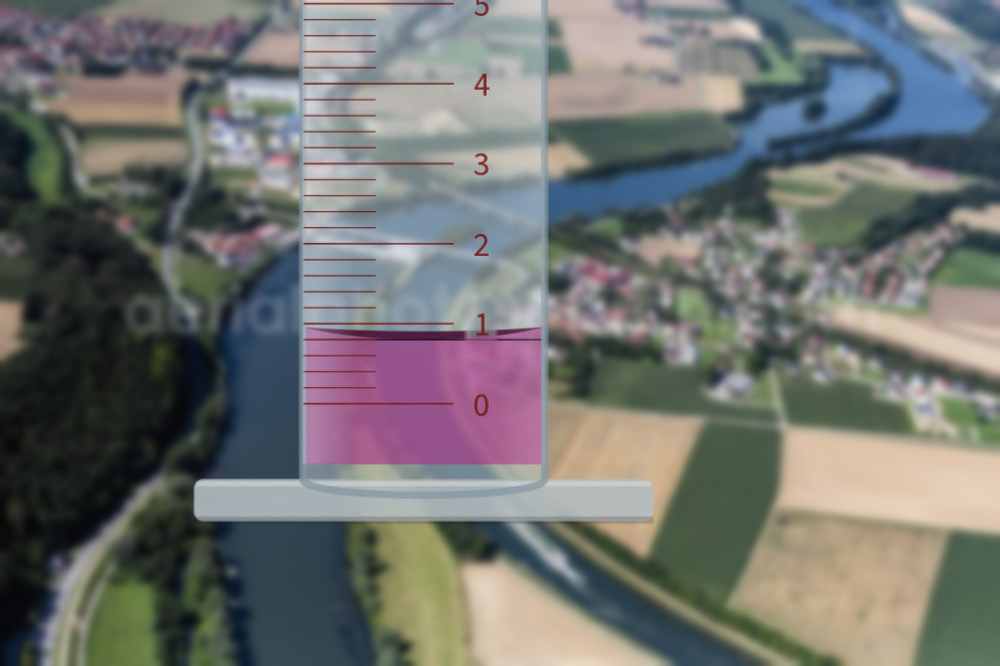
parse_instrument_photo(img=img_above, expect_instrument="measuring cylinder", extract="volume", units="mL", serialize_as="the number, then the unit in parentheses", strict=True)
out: 0.8 (mL)
